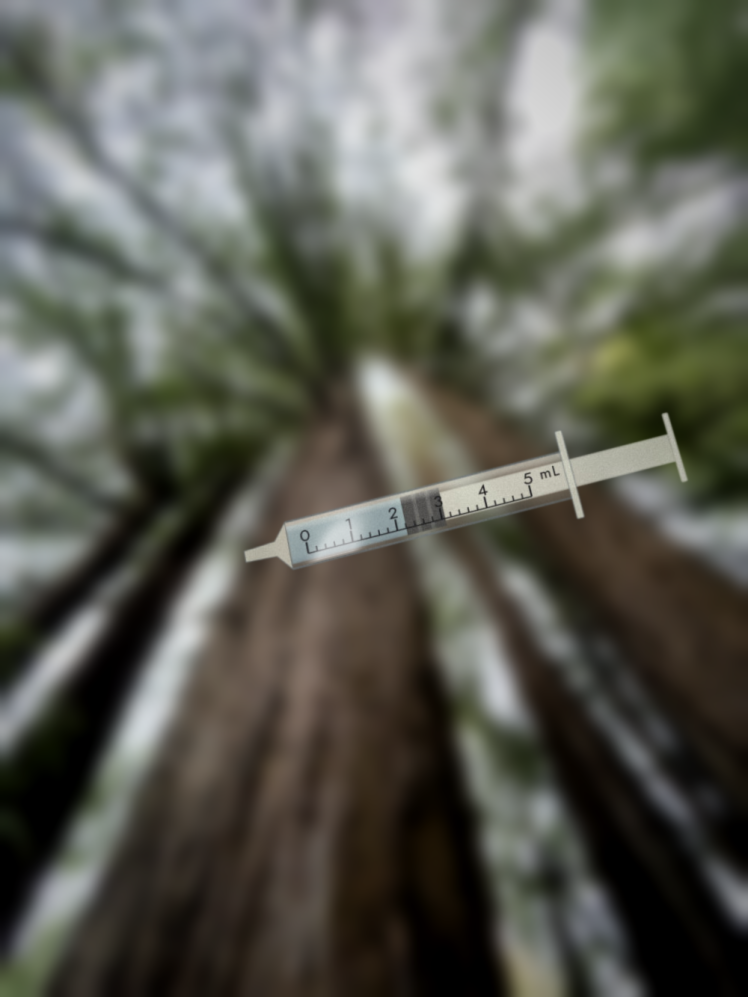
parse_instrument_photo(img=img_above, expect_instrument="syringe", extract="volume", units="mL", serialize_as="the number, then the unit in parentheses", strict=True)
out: 2.2 (mL)
